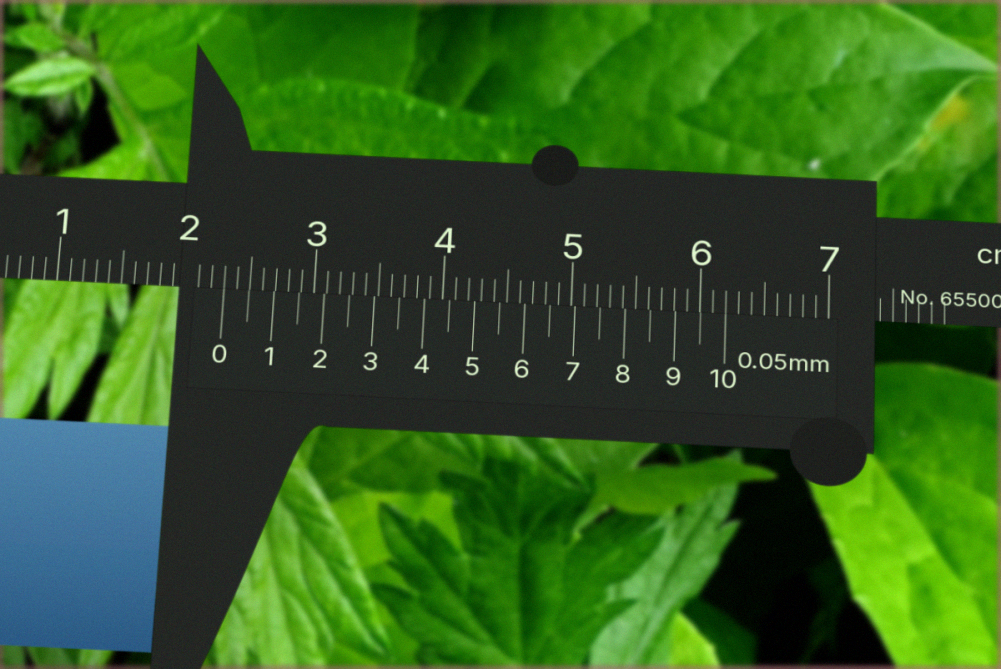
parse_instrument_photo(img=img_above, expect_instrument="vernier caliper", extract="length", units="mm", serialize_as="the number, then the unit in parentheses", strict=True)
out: 23.0 (mm)
